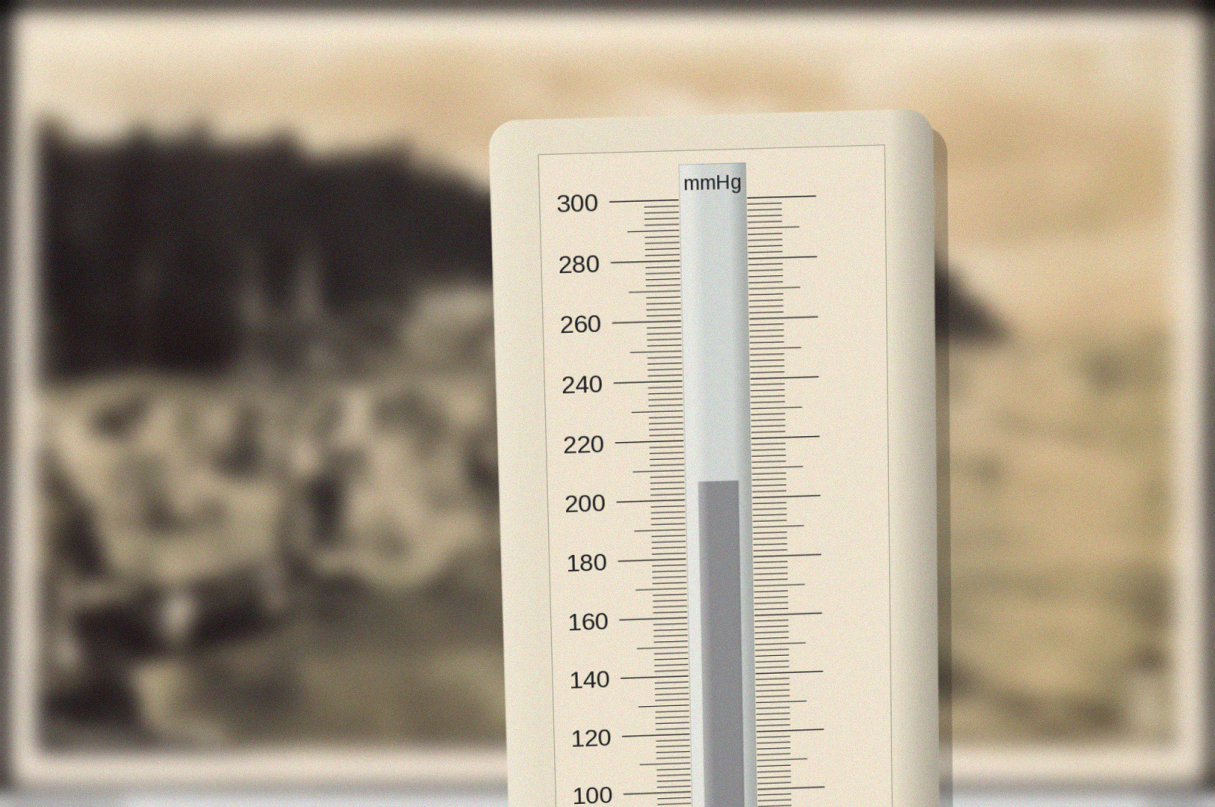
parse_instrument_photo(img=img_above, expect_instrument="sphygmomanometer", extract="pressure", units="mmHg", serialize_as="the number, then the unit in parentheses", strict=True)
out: 206 (mmHg)
